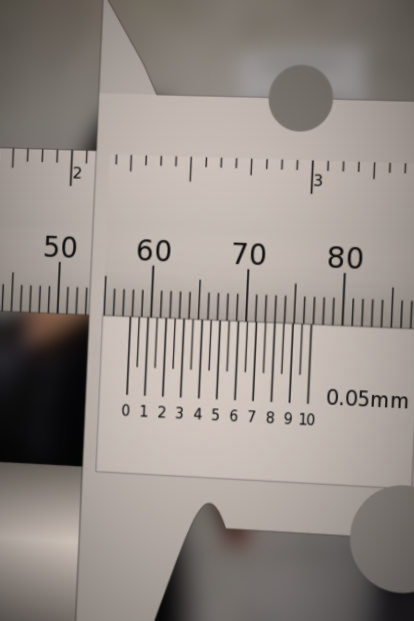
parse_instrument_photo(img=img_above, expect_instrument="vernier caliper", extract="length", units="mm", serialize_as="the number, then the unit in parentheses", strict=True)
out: 57.8 (mm)
